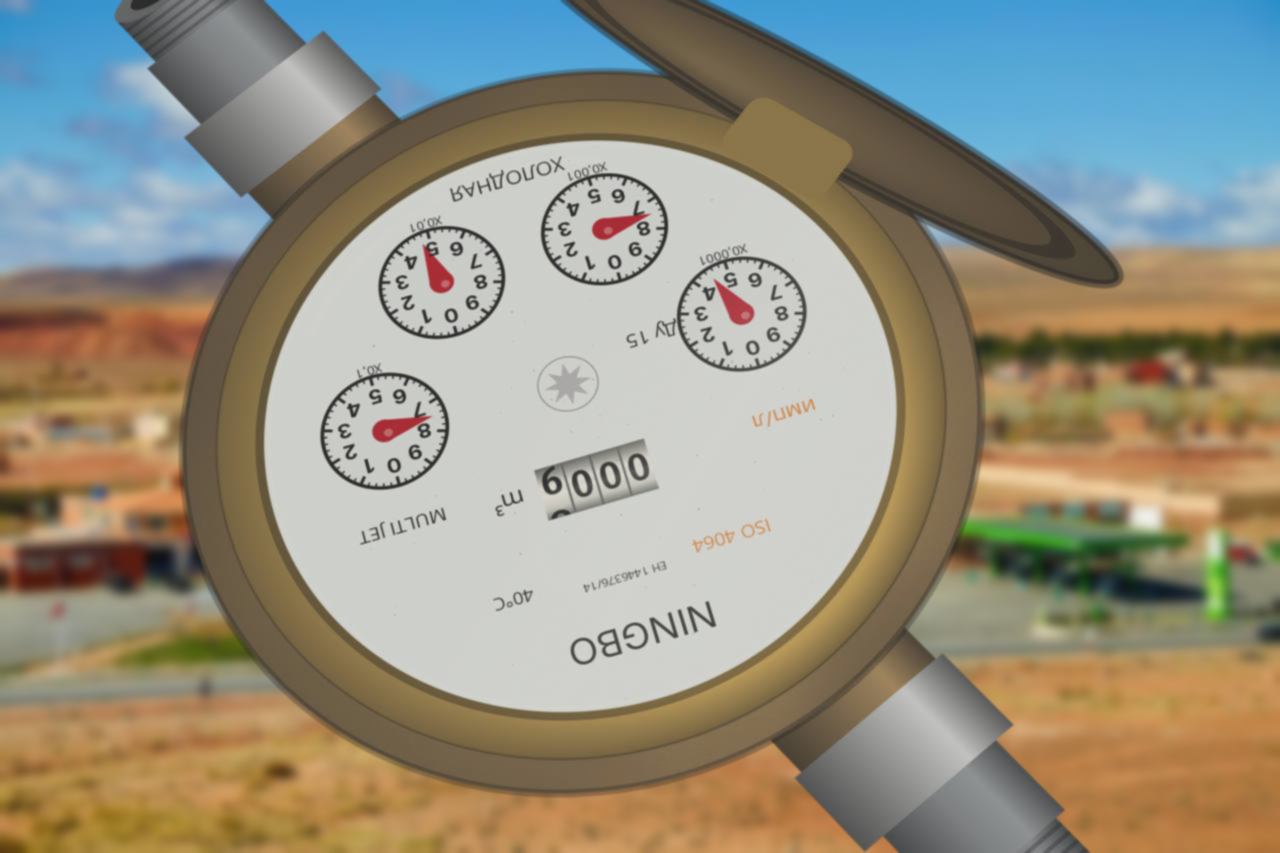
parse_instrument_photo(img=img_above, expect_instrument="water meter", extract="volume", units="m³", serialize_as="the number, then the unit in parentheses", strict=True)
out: 8.7474 (m³)
